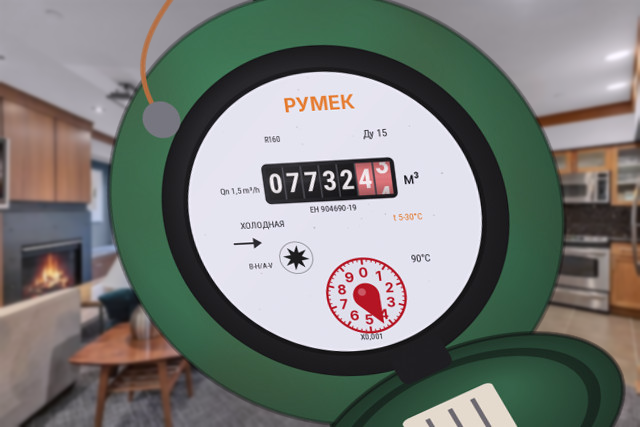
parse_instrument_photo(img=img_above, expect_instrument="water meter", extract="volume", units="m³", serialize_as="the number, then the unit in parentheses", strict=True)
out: 7732.434 (m³)
